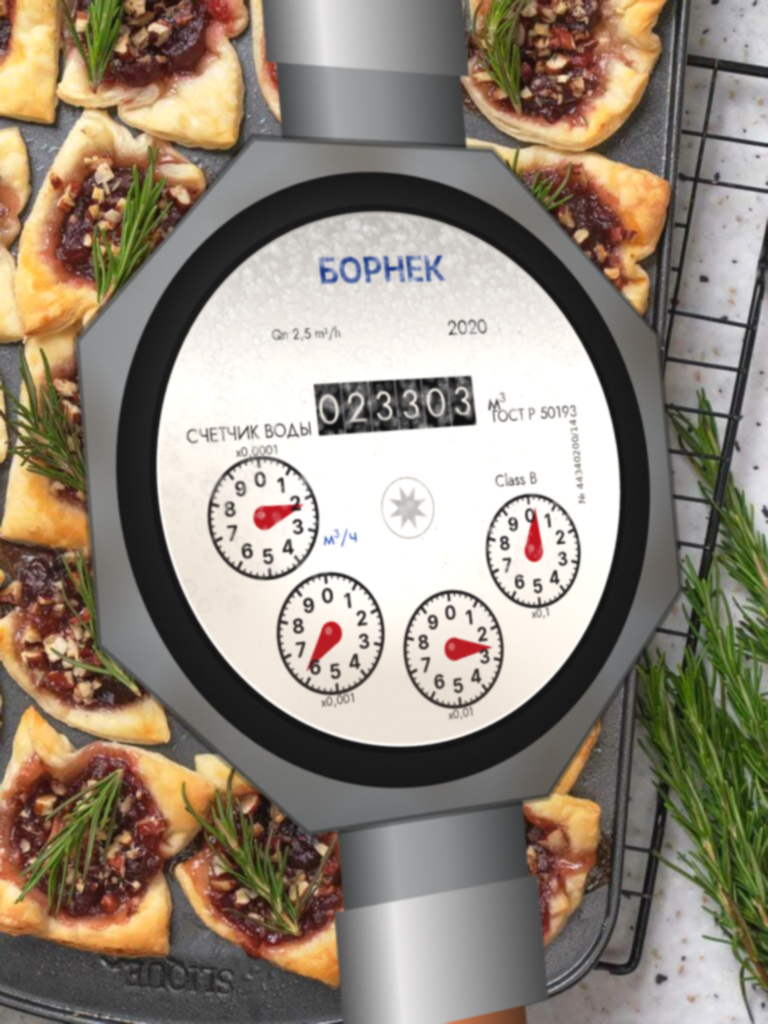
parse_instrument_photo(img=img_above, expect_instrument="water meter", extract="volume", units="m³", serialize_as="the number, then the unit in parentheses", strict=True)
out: 23303.0262 (m³)
